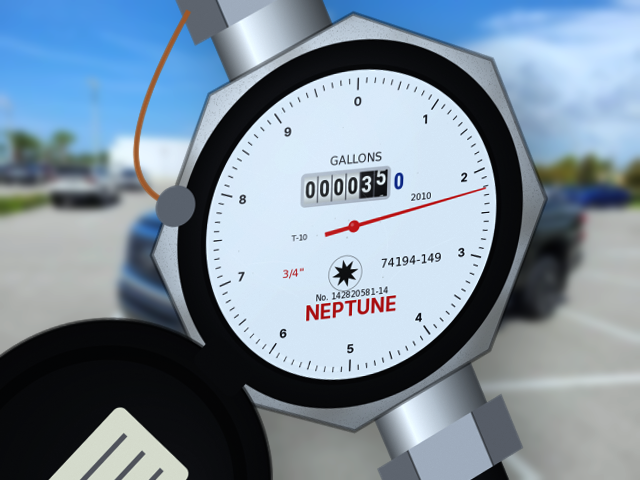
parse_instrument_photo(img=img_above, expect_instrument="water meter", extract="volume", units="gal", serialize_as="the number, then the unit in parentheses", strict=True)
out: 352.2 (gal)
